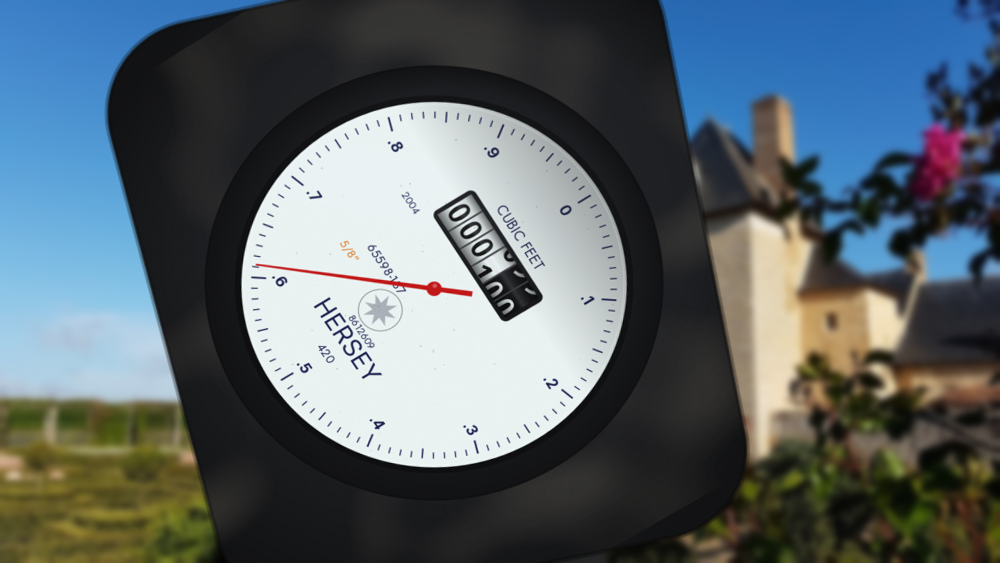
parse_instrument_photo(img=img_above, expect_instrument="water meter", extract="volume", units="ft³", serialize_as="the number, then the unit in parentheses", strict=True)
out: 99.61 (ft³)
